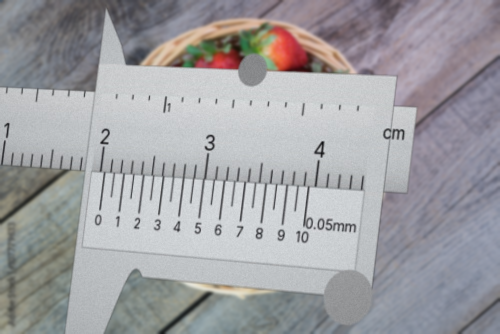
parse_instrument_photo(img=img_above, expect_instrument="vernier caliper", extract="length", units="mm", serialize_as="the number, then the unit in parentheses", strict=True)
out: 20.4 (mm)
